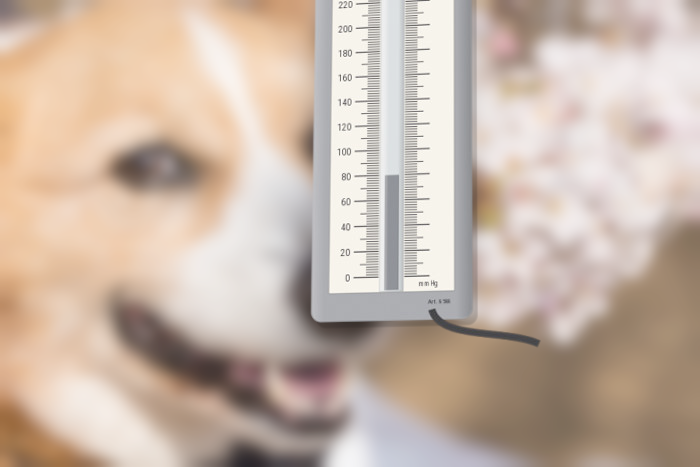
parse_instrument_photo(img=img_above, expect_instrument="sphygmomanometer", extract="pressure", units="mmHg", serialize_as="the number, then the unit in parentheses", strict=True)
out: 80 (mmHg)
